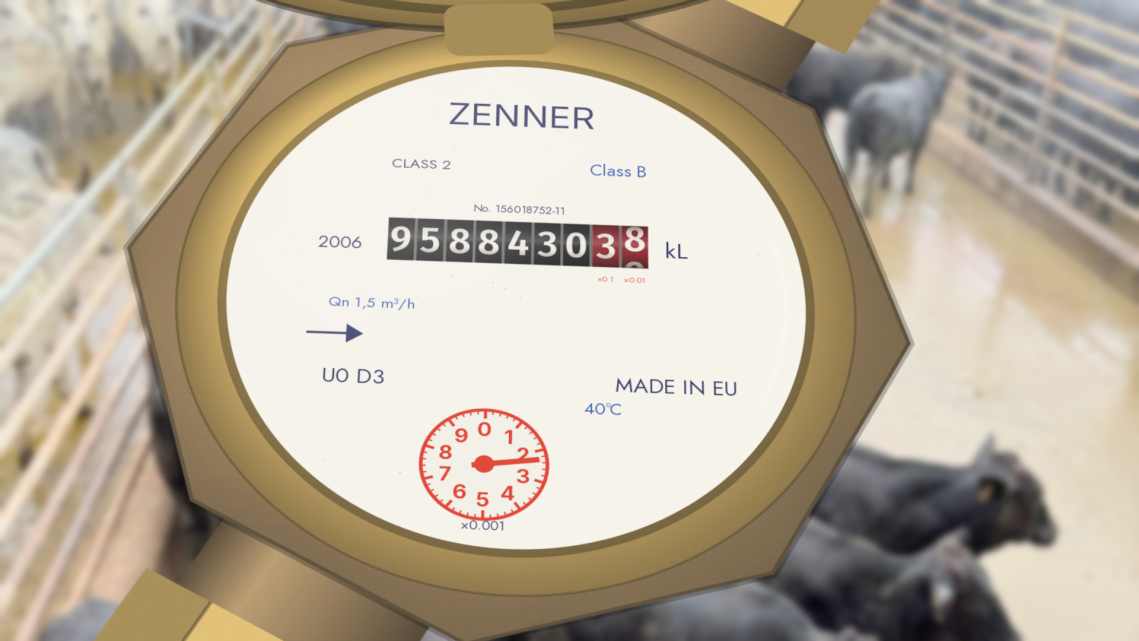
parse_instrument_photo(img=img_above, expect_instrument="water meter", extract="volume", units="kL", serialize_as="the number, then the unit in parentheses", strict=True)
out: 9588430.382 (kL)
